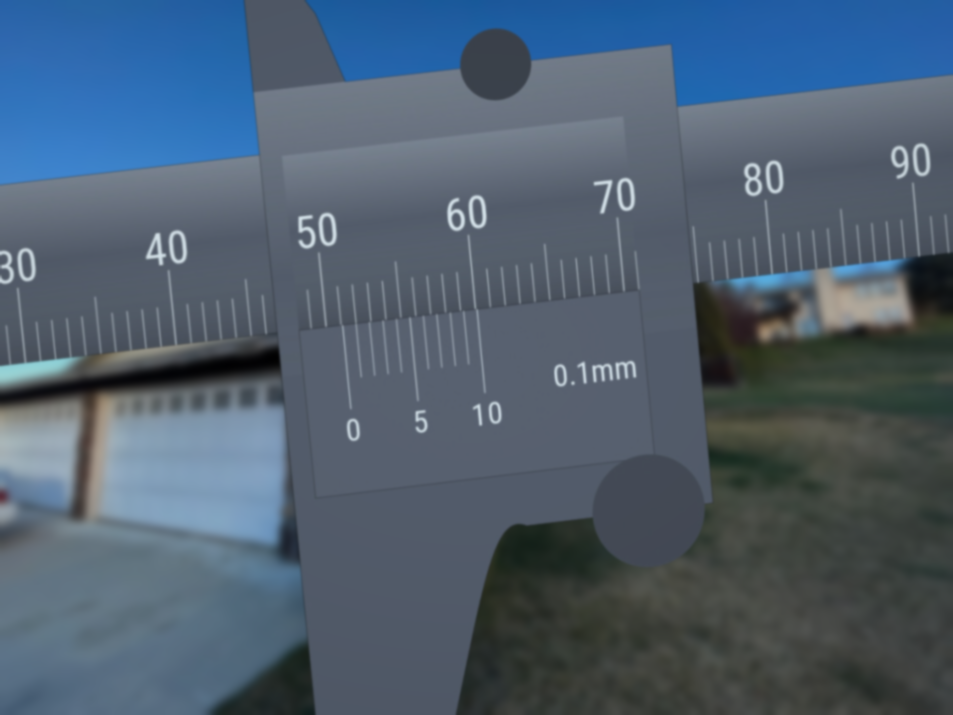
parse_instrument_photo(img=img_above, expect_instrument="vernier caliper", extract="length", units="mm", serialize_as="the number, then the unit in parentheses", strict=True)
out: 51.1 (mm)
